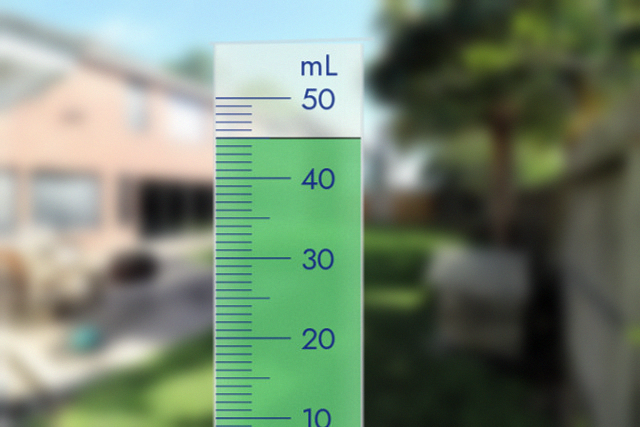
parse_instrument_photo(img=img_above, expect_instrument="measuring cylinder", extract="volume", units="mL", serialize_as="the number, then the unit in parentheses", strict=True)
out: 45 (mL)
